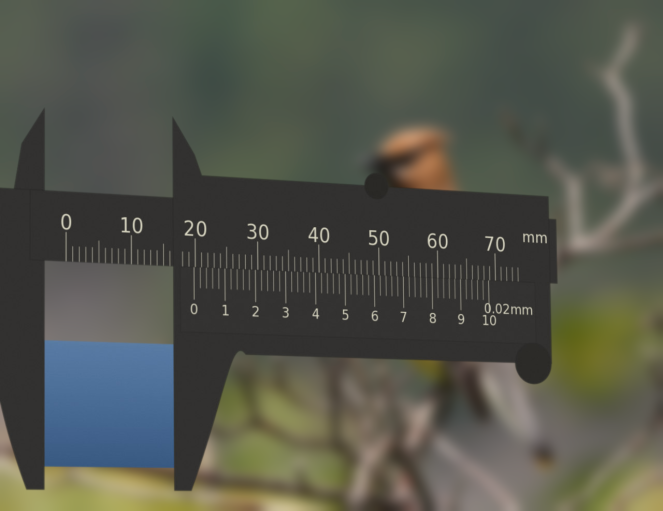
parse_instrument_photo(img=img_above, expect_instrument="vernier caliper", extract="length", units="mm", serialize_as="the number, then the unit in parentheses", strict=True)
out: 19.8 (mm)
